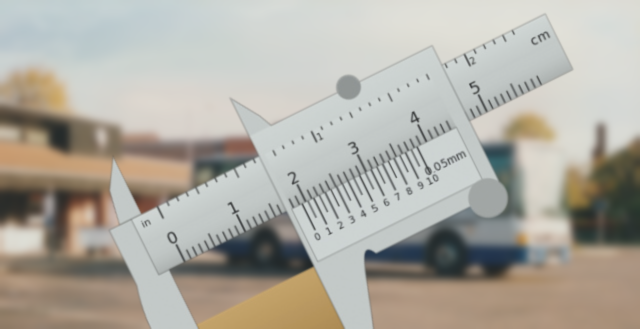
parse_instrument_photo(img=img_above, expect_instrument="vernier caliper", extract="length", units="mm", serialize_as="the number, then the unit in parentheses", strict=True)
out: 19.4 (mm)
